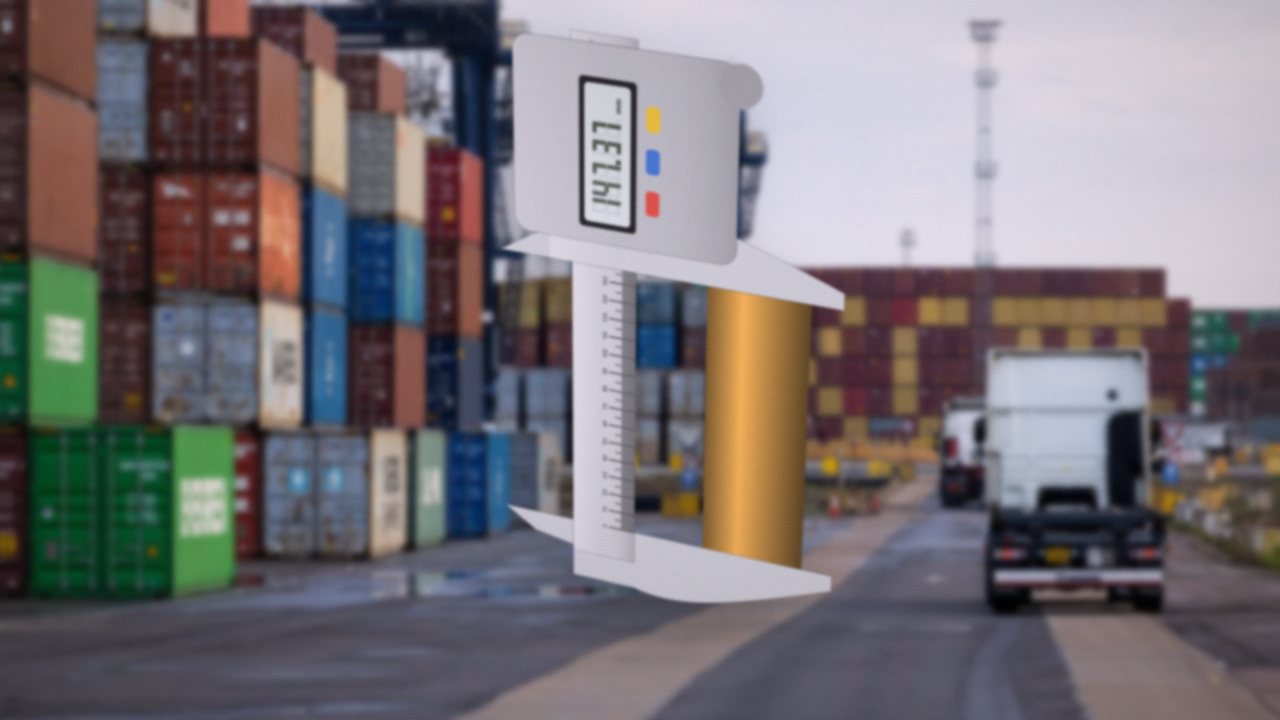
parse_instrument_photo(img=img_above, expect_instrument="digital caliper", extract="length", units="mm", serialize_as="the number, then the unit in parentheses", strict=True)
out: 147.37 (mm)
